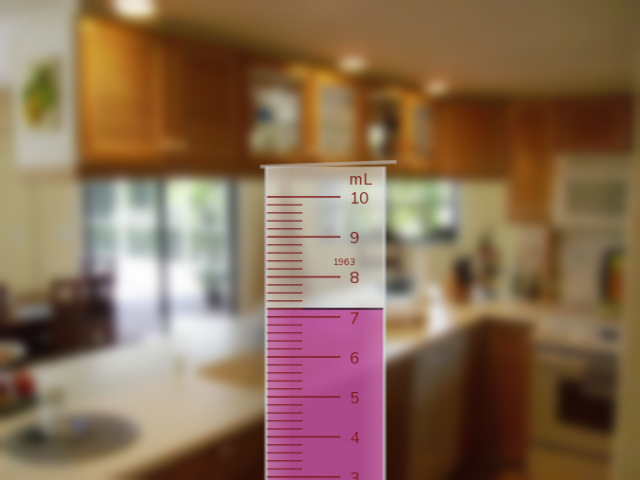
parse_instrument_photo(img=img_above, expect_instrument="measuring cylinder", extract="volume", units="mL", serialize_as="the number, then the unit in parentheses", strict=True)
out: 7.2 (mL)
